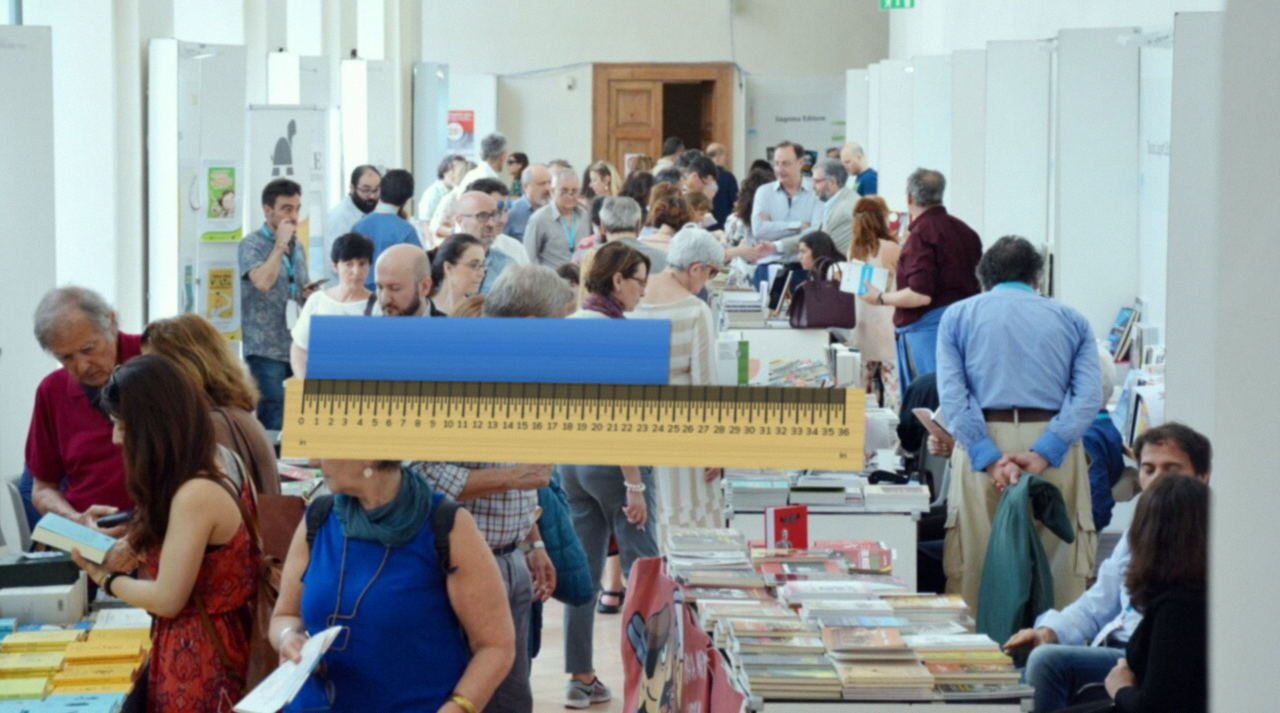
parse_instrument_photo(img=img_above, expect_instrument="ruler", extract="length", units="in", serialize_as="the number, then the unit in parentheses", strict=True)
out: 24.5 (in)
